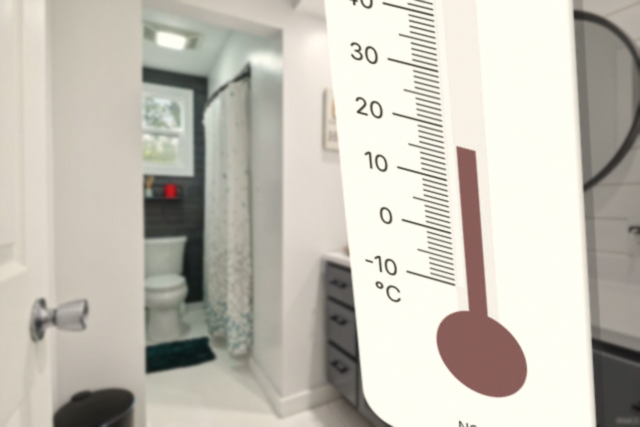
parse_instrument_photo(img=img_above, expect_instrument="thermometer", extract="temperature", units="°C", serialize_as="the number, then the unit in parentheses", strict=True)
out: 17 (°C)
